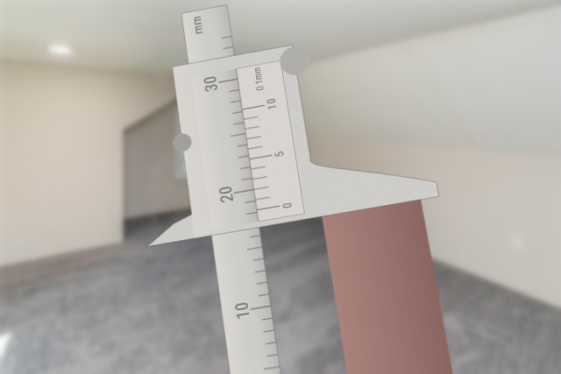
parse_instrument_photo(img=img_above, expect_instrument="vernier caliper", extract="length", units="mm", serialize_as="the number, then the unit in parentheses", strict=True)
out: 18.2 (mm)
